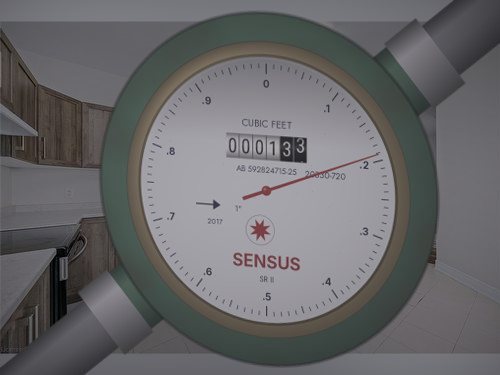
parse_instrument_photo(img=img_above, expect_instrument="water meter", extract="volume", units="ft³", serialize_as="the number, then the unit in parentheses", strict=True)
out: 133.19 (ft³)
